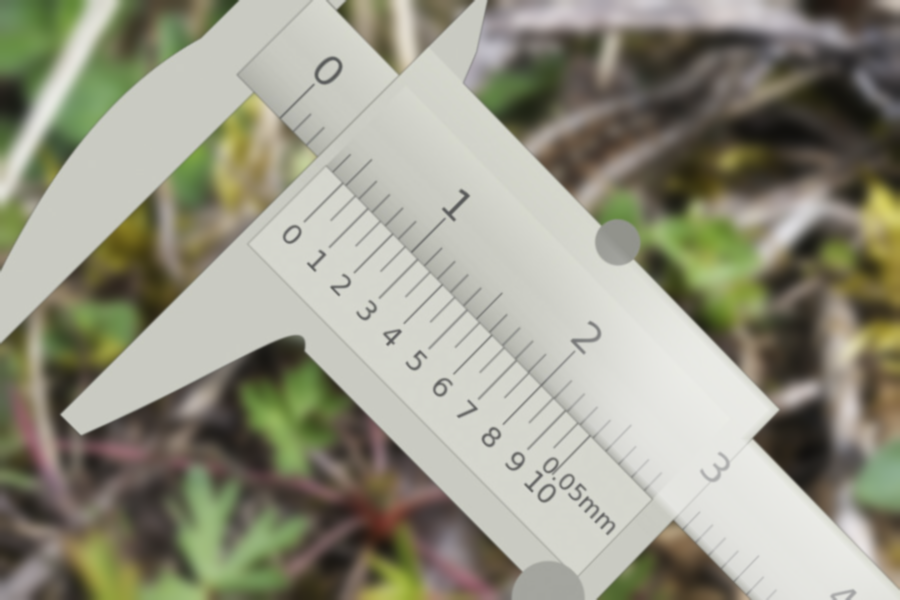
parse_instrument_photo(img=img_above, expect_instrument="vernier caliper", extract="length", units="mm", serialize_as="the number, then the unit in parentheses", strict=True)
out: 4.8 (mm)
